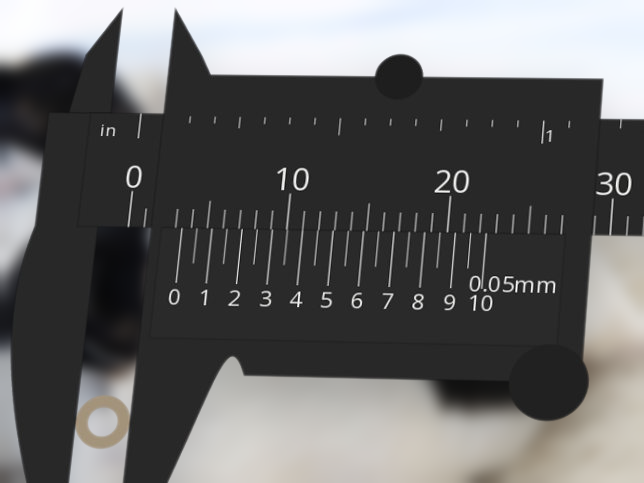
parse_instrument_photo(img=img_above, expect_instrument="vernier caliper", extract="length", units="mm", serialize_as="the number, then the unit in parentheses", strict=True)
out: 3.4 (mm)
